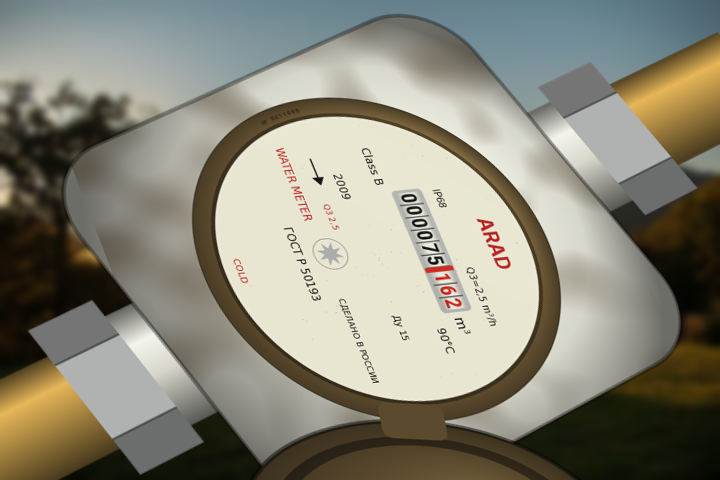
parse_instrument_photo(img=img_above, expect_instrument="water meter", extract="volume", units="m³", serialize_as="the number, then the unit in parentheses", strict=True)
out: 75.162 (m³)
